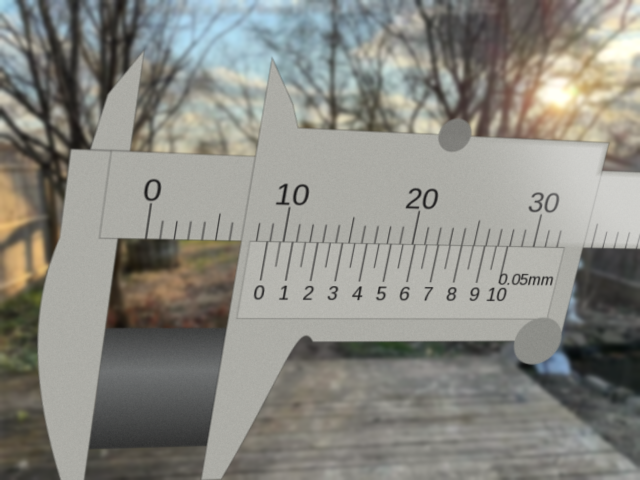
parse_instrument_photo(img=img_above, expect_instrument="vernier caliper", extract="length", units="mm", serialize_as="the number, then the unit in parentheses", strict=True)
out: 8.8 (mm)
